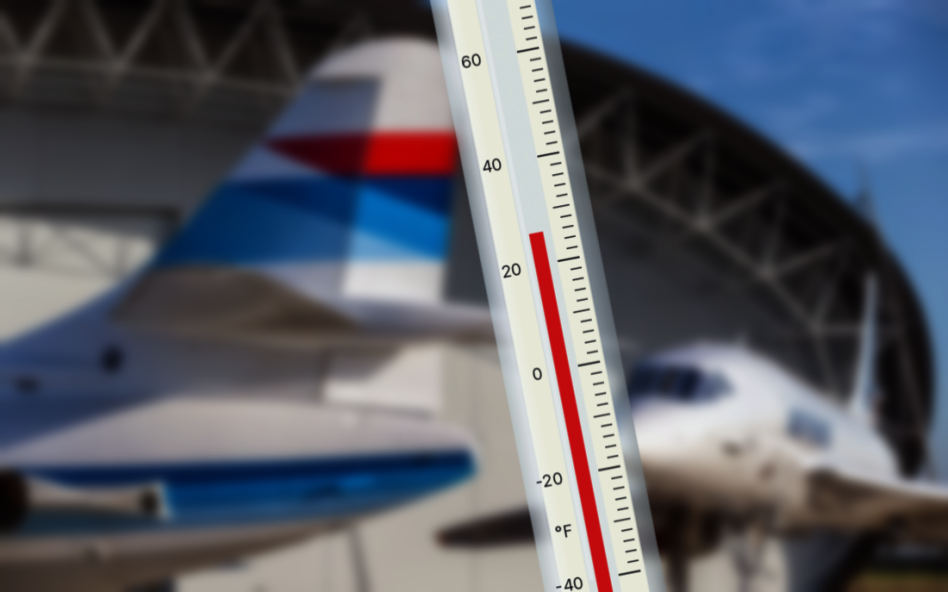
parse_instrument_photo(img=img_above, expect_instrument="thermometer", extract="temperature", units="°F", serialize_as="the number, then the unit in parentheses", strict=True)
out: 26 (°F)
